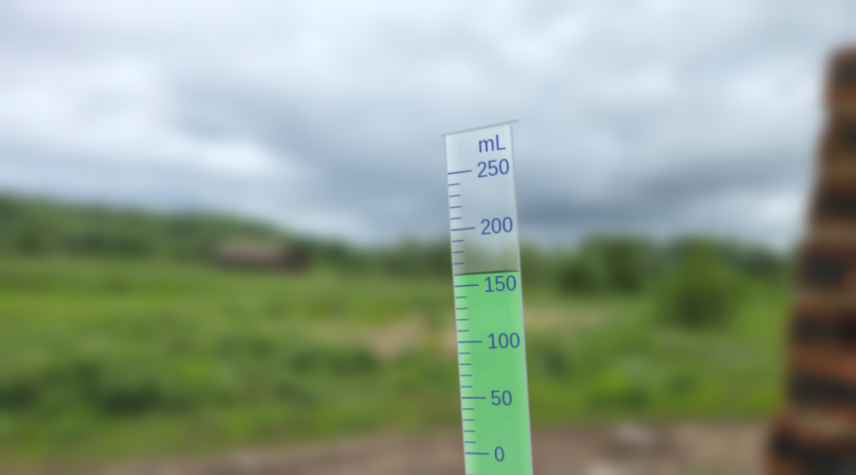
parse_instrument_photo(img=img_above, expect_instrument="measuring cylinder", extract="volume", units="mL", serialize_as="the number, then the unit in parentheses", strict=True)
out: 160 (mL)
